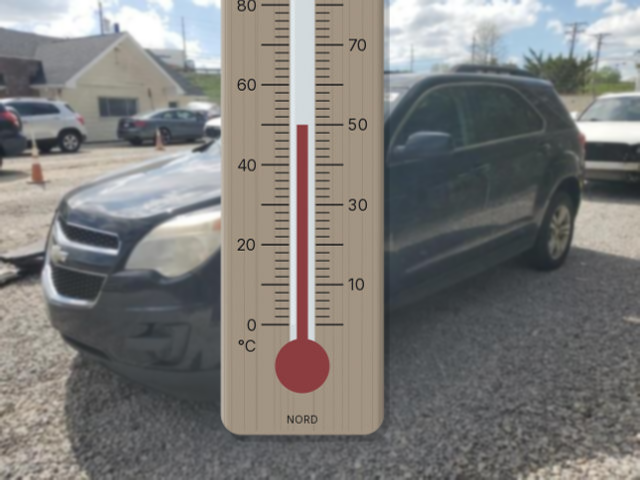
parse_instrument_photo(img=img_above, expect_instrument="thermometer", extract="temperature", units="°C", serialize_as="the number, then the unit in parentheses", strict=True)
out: 50 (°C)
